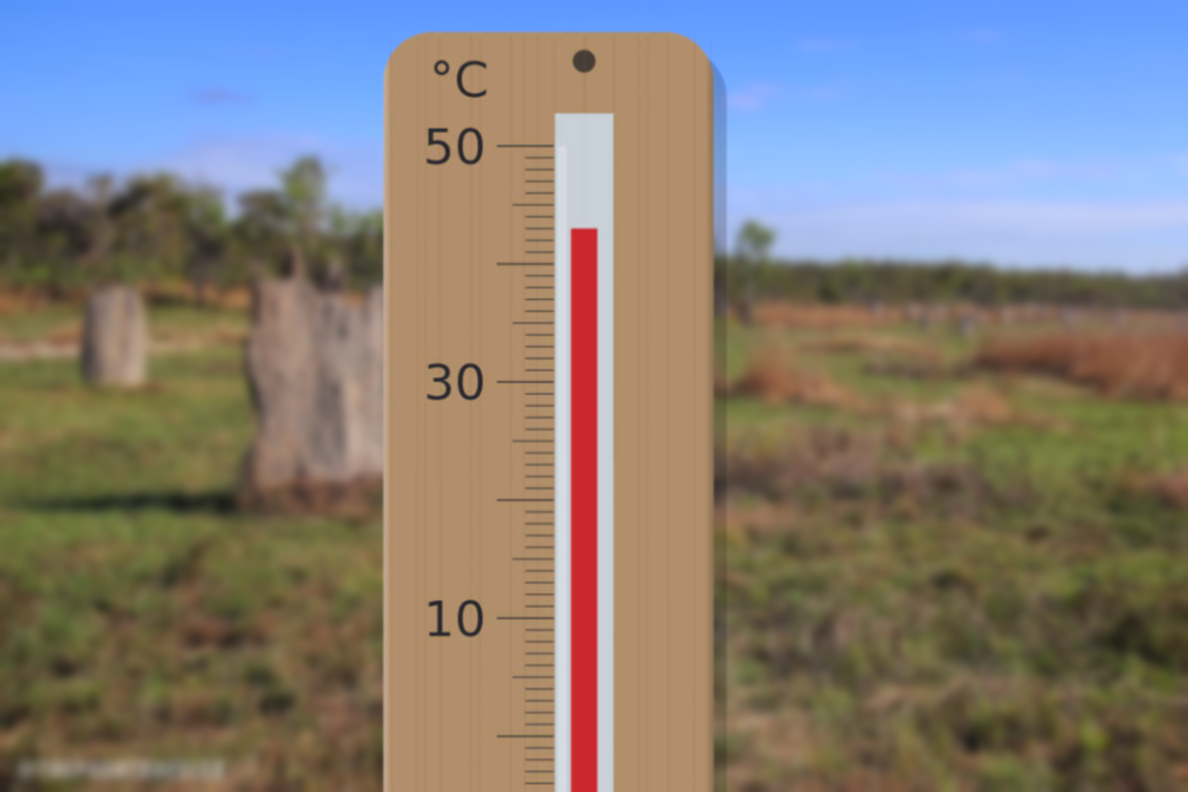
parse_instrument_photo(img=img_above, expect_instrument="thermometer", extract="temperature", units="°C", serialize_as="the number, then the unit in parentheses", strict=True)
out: 43 (°C)
